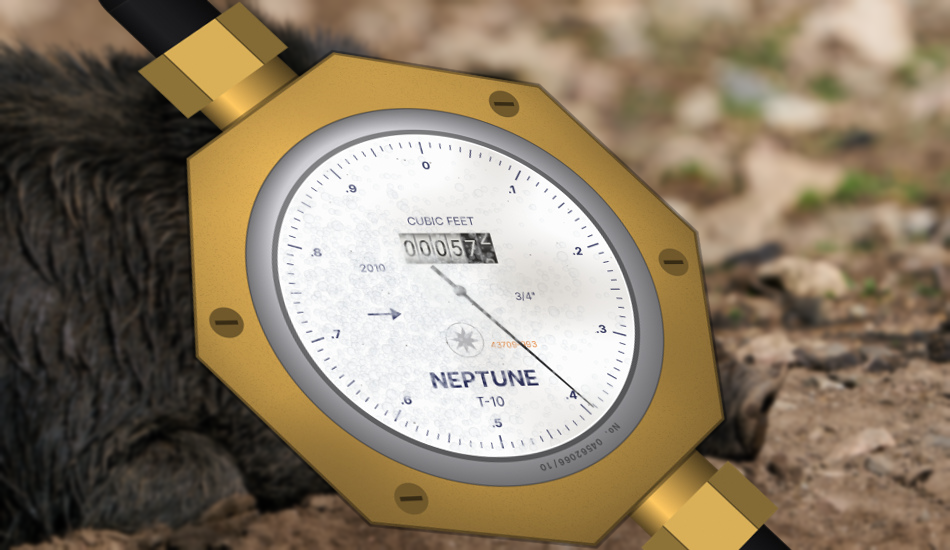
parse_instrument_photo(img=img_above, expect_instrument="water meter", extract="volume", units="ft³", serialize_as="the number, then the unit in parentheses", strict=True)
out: 572.39 (ft³)
